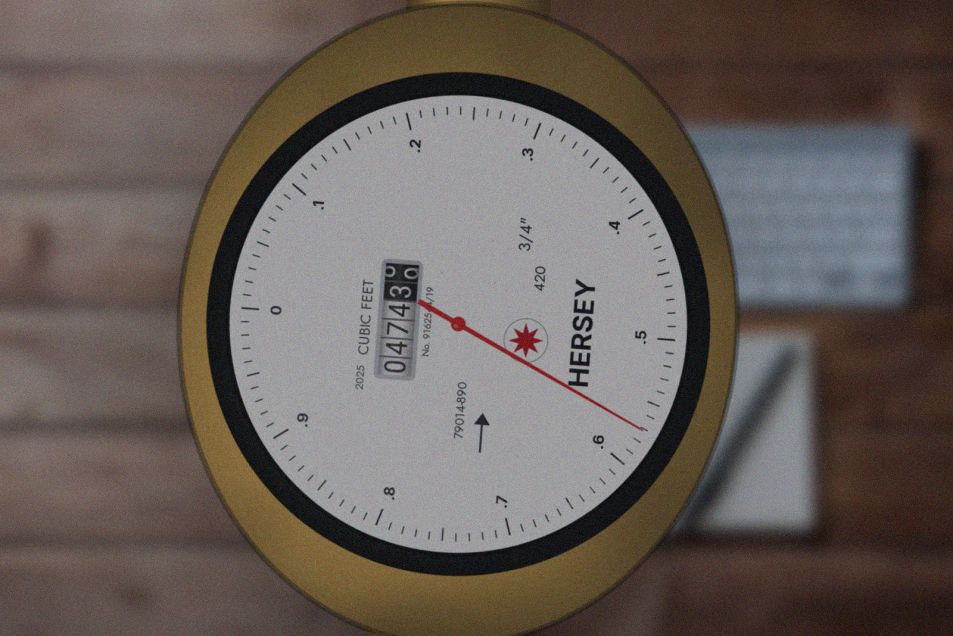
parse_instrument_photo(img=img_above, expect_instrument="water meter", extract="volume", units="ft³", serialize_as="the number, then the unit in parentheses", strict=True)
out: 47438.57 (ft³)
